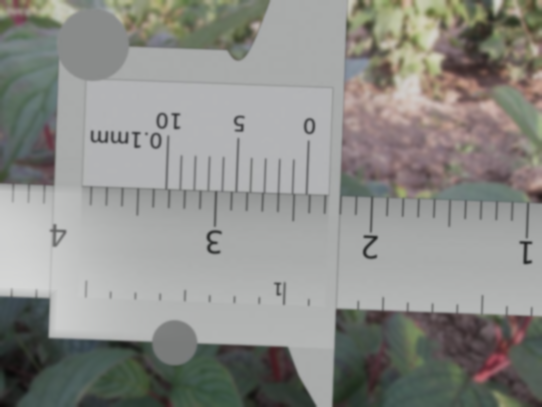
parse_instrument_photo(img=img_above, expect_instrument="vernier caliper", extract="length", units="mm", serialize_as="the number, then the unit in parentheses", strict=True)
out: 24.2 (mm)
